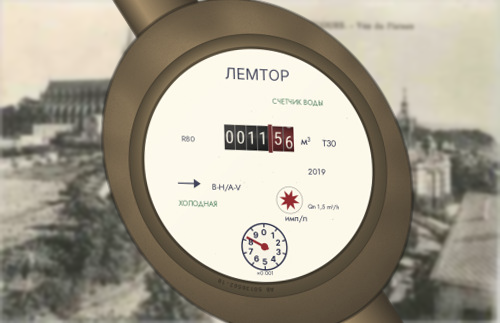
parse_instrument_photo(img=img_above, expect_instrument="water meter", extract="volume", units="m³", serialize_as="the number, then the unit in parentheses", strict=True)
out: 11.558 (m³)
